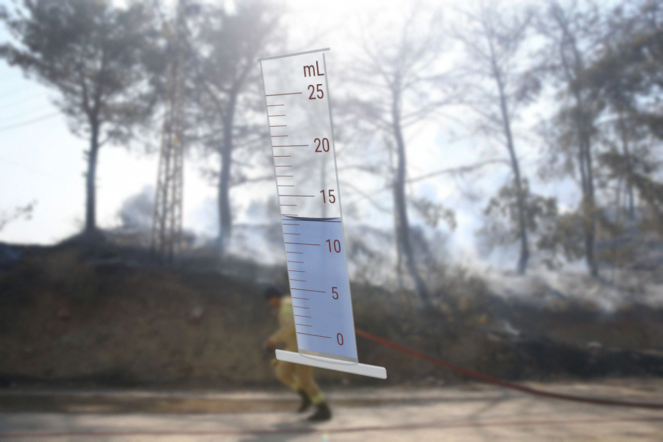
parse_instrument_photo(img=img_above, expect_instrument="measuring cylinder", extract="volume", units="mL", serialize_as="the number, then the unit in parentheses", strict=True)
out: 12.5 (mL)
